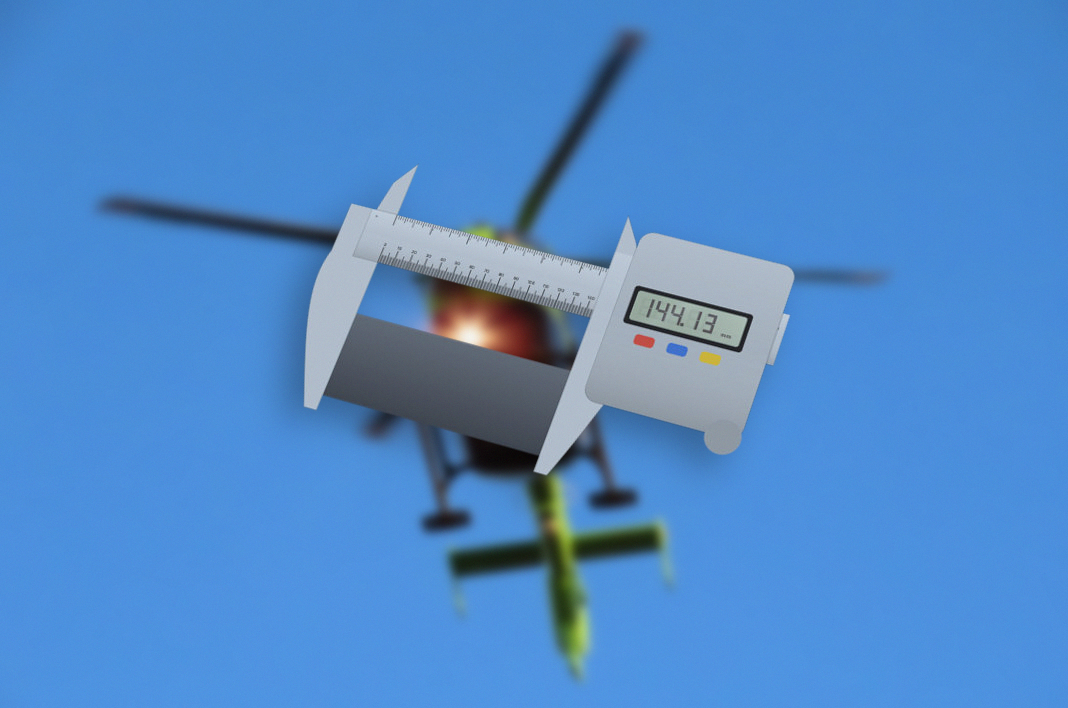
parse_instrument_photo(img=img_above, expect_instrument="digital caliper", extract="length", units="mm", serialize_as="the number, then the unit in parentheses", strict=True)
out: 144.13 (mm)
